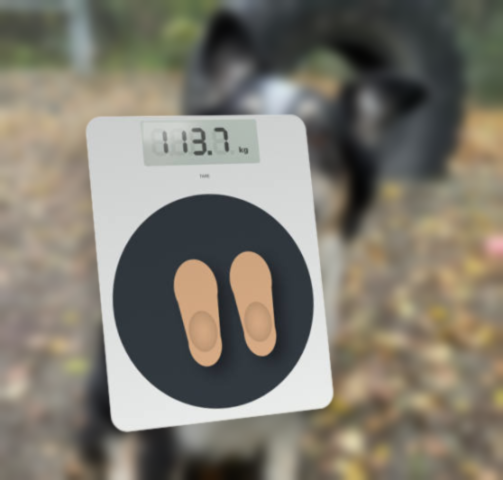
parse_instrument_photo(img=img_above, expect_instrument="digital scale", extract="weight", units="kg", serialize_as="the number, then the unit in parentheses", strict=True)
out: 113.7 (kg)
